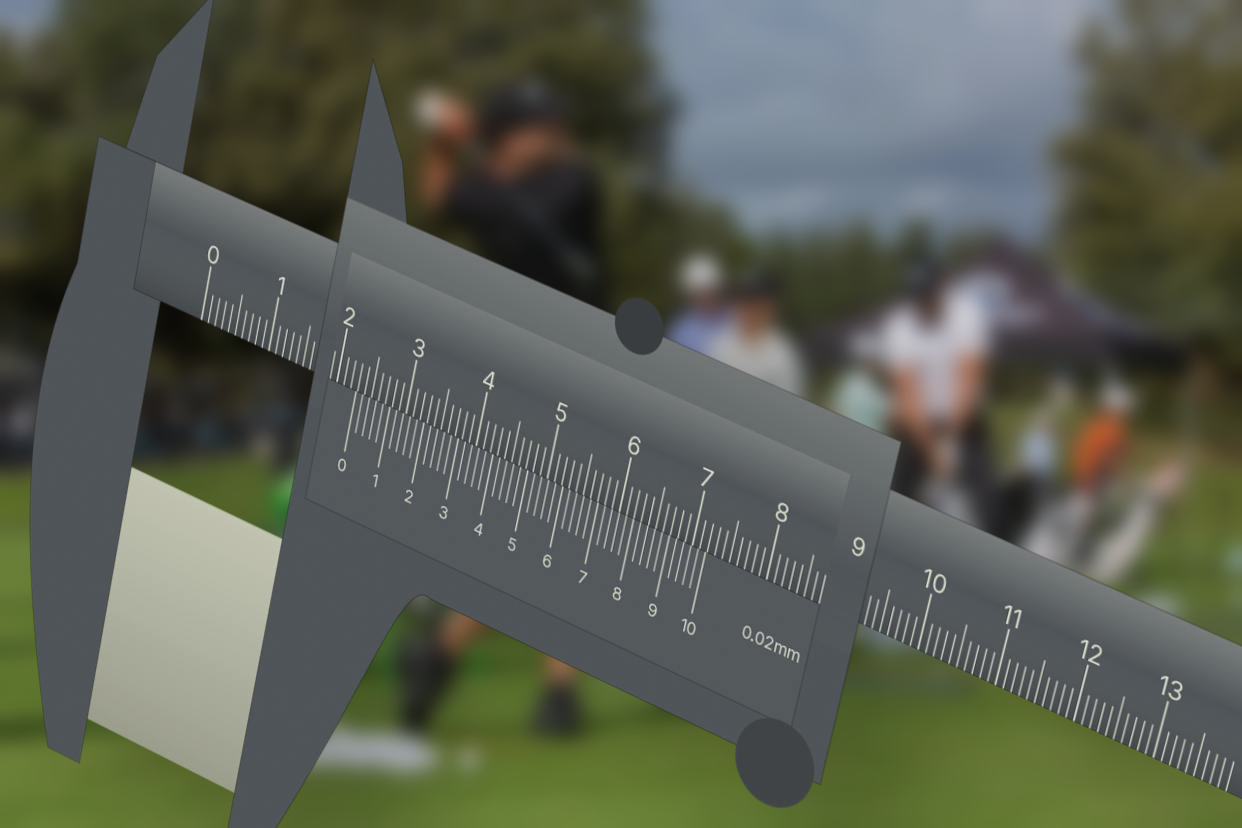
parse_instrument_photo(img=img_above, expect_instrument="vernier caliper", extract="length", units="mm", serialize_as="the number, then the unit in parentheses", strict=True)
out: 22.8 (mm)
